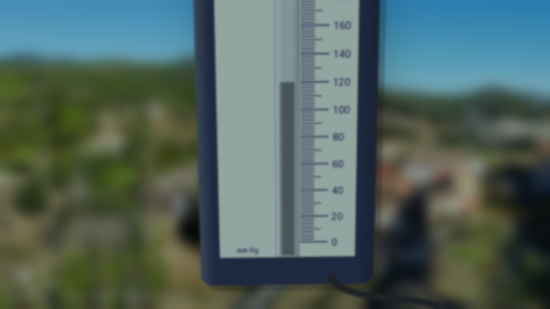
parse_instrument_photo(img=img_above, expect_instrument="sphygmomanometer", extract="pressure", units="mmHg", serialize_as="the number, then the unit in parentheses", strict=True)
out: 120 (mmHg)
